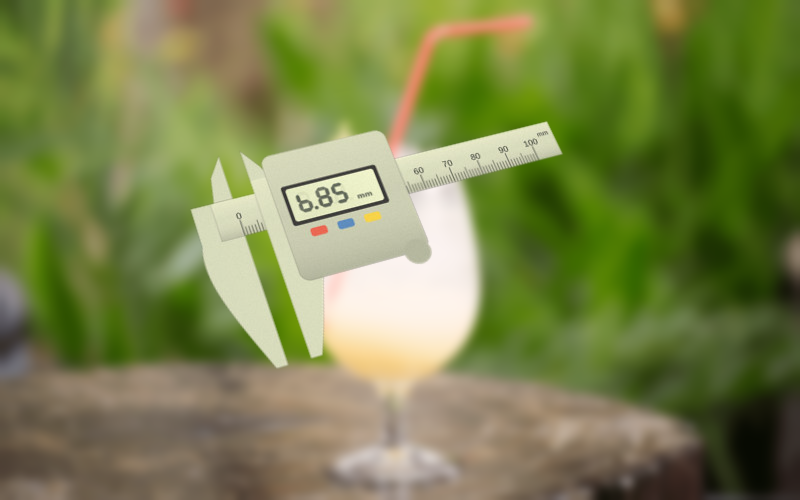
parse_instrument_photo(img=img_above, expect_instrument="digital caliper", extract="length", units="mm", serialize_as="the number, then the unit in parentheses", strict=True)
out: 6.85 (mm)
